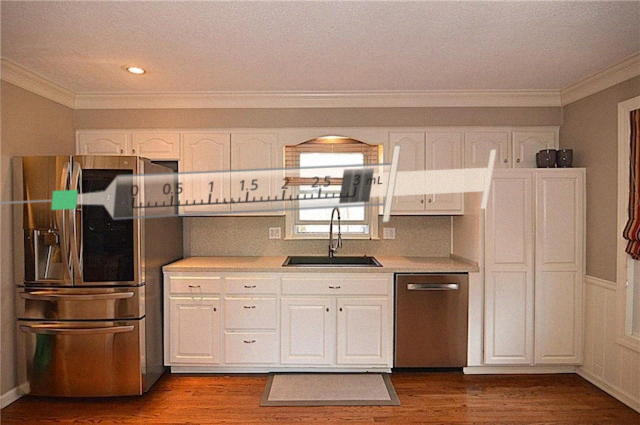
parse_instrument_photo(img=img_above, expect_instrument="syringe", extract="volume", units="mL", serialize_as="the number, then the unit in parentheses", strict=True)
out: 2.8 (mL)
